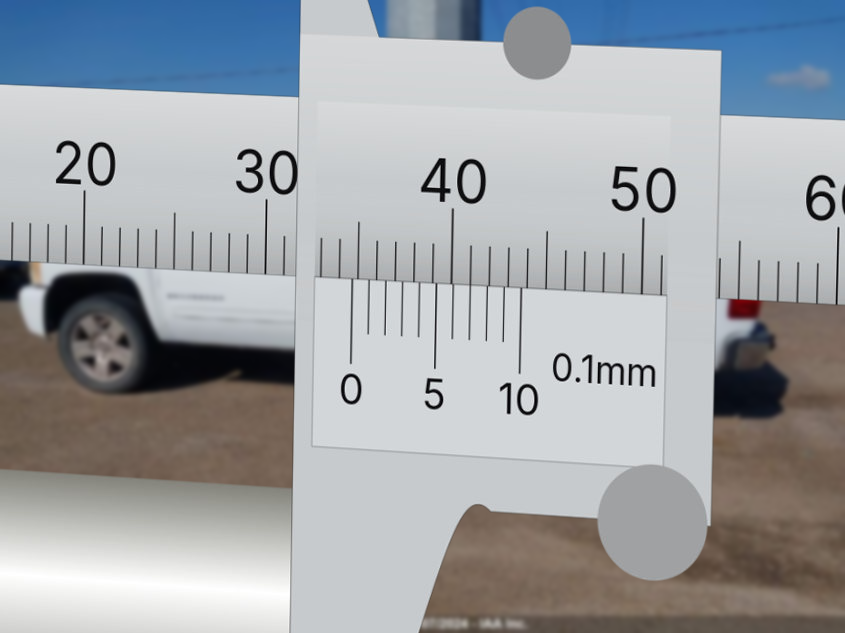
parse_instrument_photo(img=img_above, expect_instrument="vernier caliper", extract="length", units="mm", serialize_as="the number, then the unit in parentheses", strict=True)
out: 34.7 (mm)
